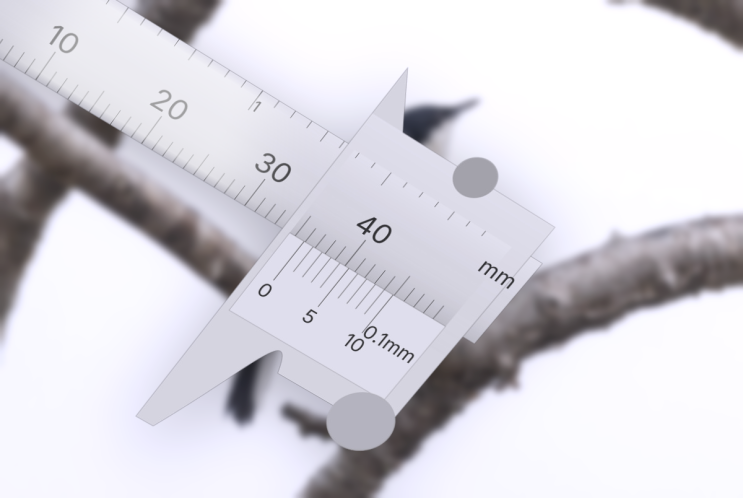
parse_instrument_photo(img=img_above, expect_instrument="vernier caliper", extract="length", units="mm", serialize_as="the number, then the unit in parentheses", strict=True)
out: 35.9 (mm)
